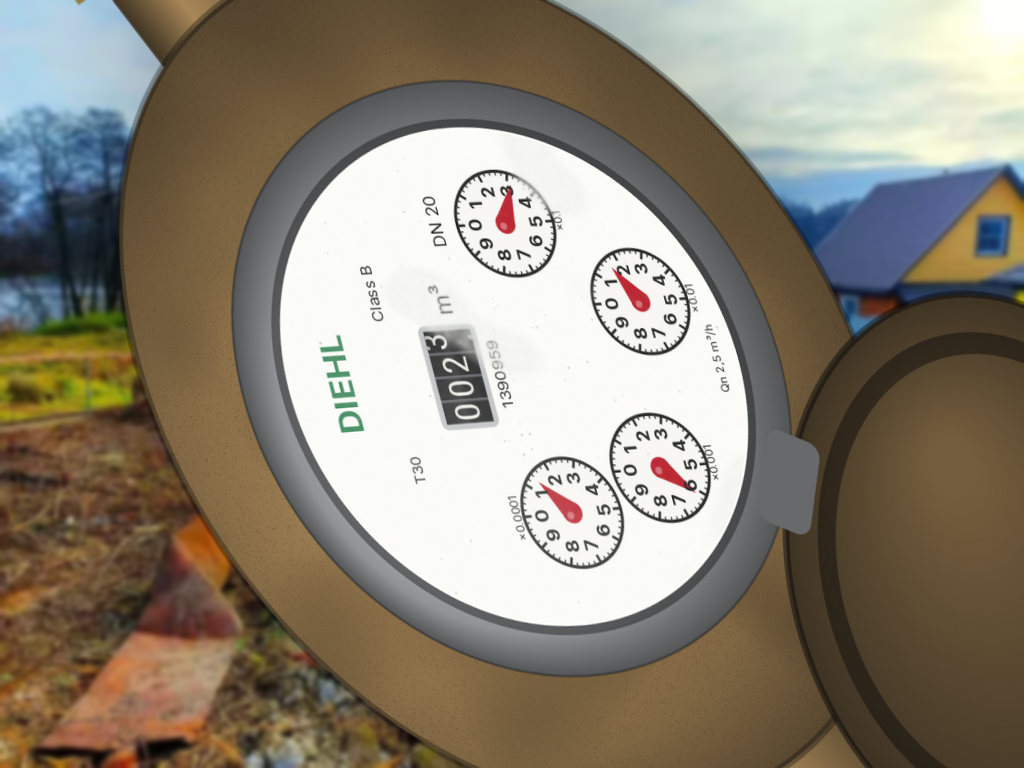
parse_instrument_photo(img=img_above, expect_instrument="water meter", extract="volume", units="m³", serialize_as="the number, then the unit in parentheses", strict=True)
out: 23.3161 (m³)
